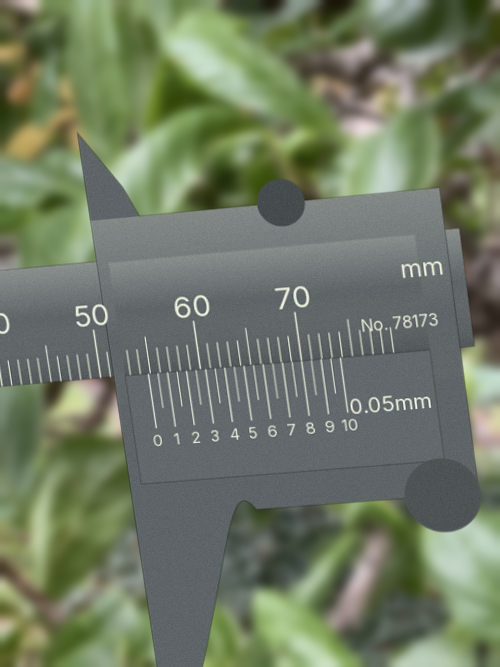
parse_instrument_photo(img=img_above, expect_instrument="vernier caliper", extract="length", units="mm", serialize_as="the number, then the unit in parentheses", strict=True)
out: 54.8 (mm)
